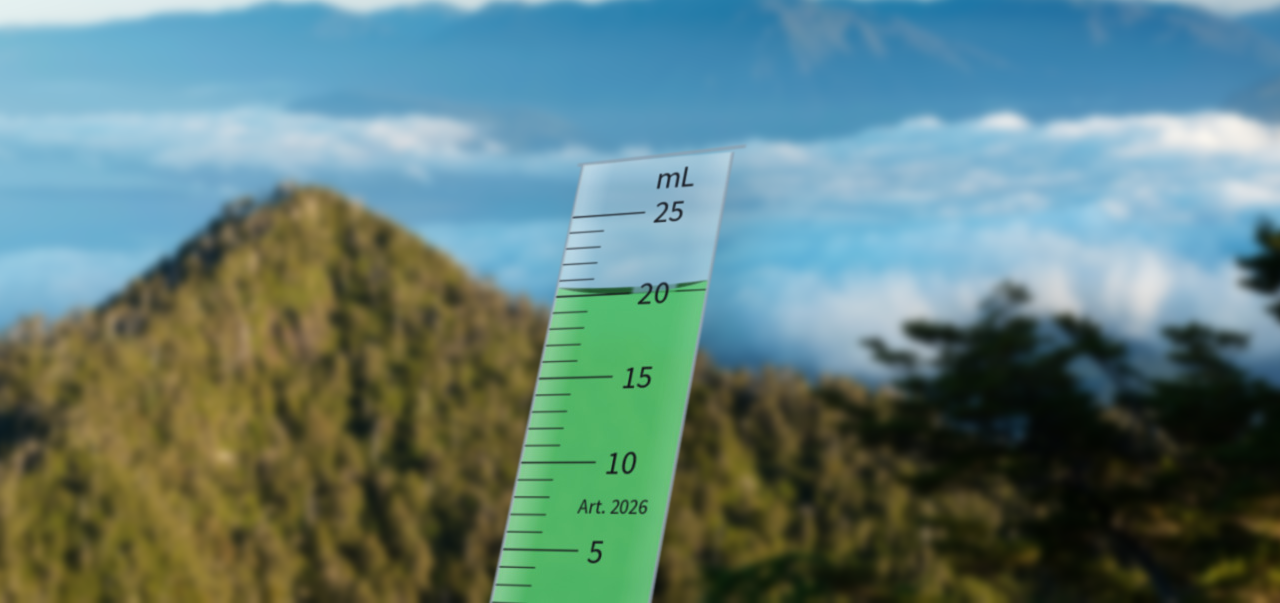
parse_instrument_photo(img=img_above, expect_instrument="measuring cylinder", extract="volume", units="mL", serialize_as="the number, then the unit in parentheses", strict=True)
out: 20 (mL)
